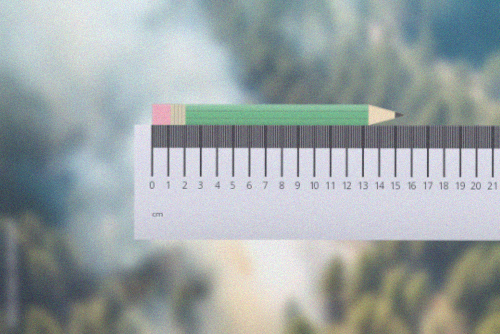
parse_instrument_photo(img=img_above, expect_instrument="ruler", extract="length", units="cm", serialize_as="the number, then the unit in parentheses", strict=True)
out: 15.5 (cm)
